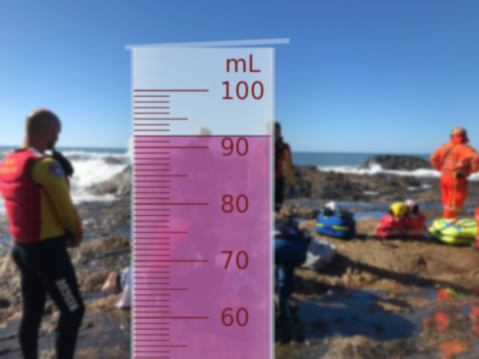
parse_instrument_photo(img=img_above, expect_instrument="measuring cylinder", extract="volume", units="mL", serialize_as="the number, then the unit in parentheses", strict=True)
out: 92 (mL)
